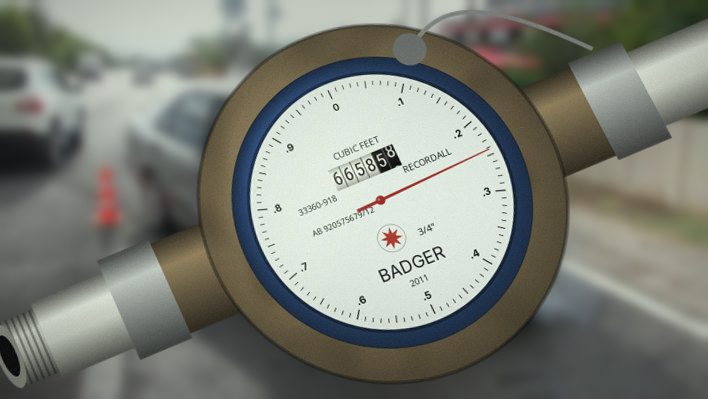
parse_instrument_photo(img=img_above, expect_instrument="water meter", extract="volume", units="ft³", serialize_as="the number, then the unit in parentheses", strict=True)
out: 665858.24 (ft³)
